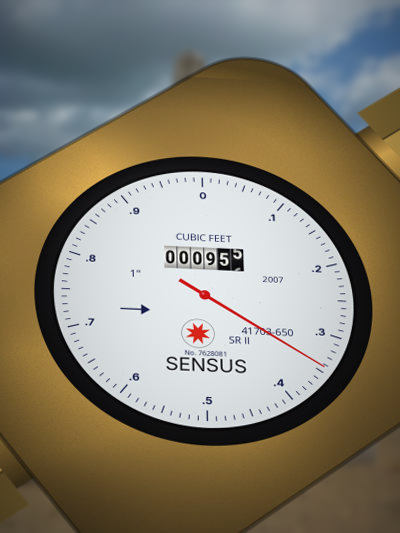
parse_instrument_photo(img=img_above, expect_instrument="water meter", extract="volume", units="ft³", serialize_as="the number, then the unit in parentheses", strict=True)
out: 955.34 (ft³)
